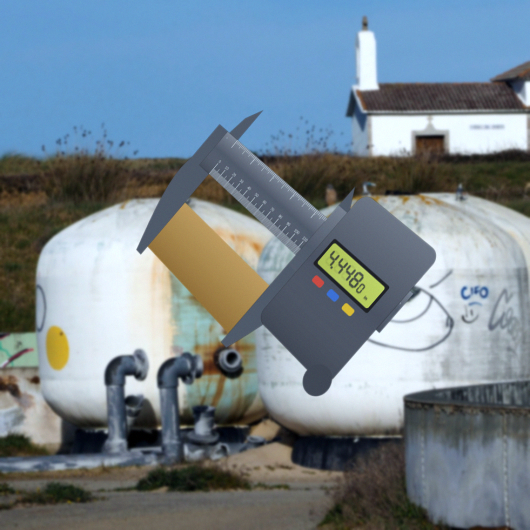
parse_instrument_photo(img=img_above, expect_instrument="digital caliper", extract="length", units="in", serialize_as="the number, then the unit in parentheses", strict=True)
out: 4.4480 (in)
